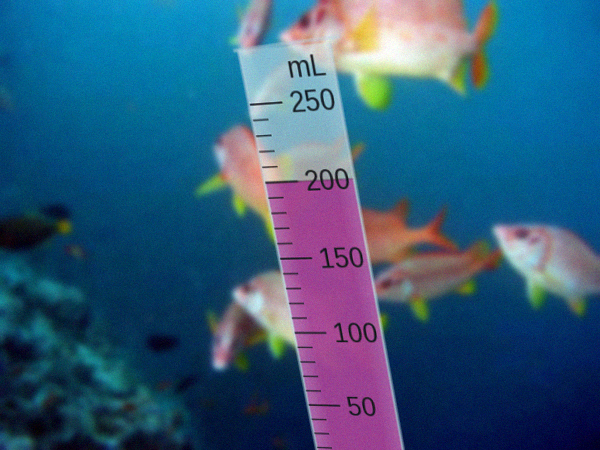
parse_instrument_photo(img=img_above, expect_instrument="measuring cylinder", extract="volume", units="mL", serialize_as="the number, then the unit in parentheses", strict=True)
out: 200 (mL)
